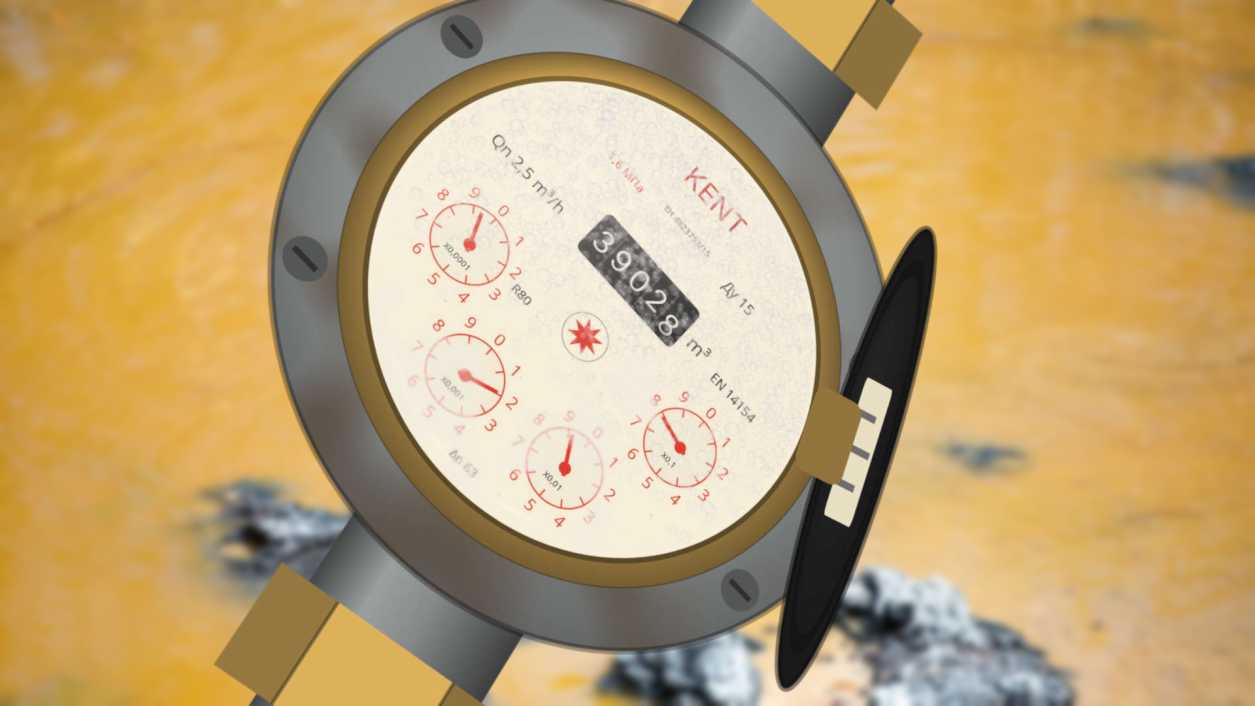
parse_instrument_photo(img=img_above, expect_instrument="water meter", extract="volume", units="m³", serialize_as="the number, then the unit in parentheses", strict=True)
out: 39027.7919 (m³)
